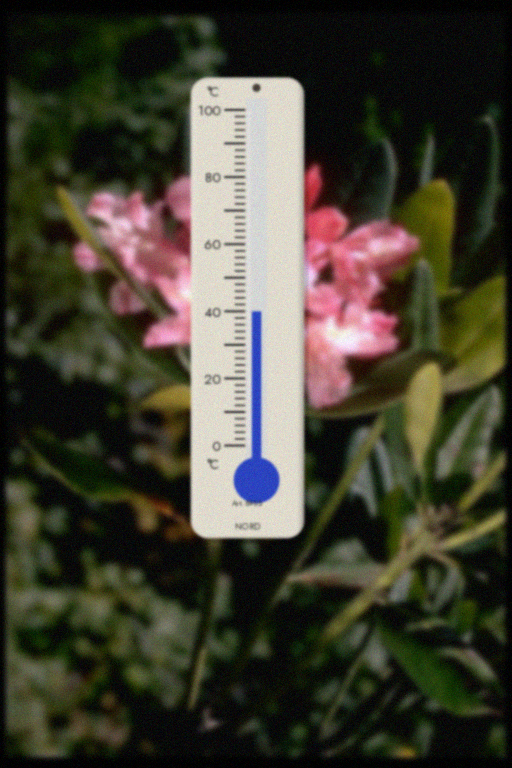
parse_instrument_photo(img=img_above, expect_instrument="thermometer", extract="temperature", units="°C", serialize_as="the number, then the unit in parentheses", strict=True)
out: 40 (°C)
